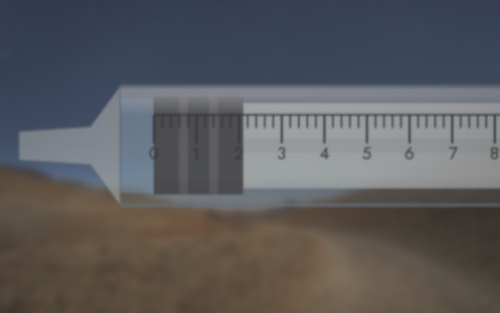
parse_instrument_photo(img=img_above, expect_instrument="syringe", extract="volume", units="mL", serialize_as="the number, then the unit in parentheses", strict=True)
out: 0 (mL)
